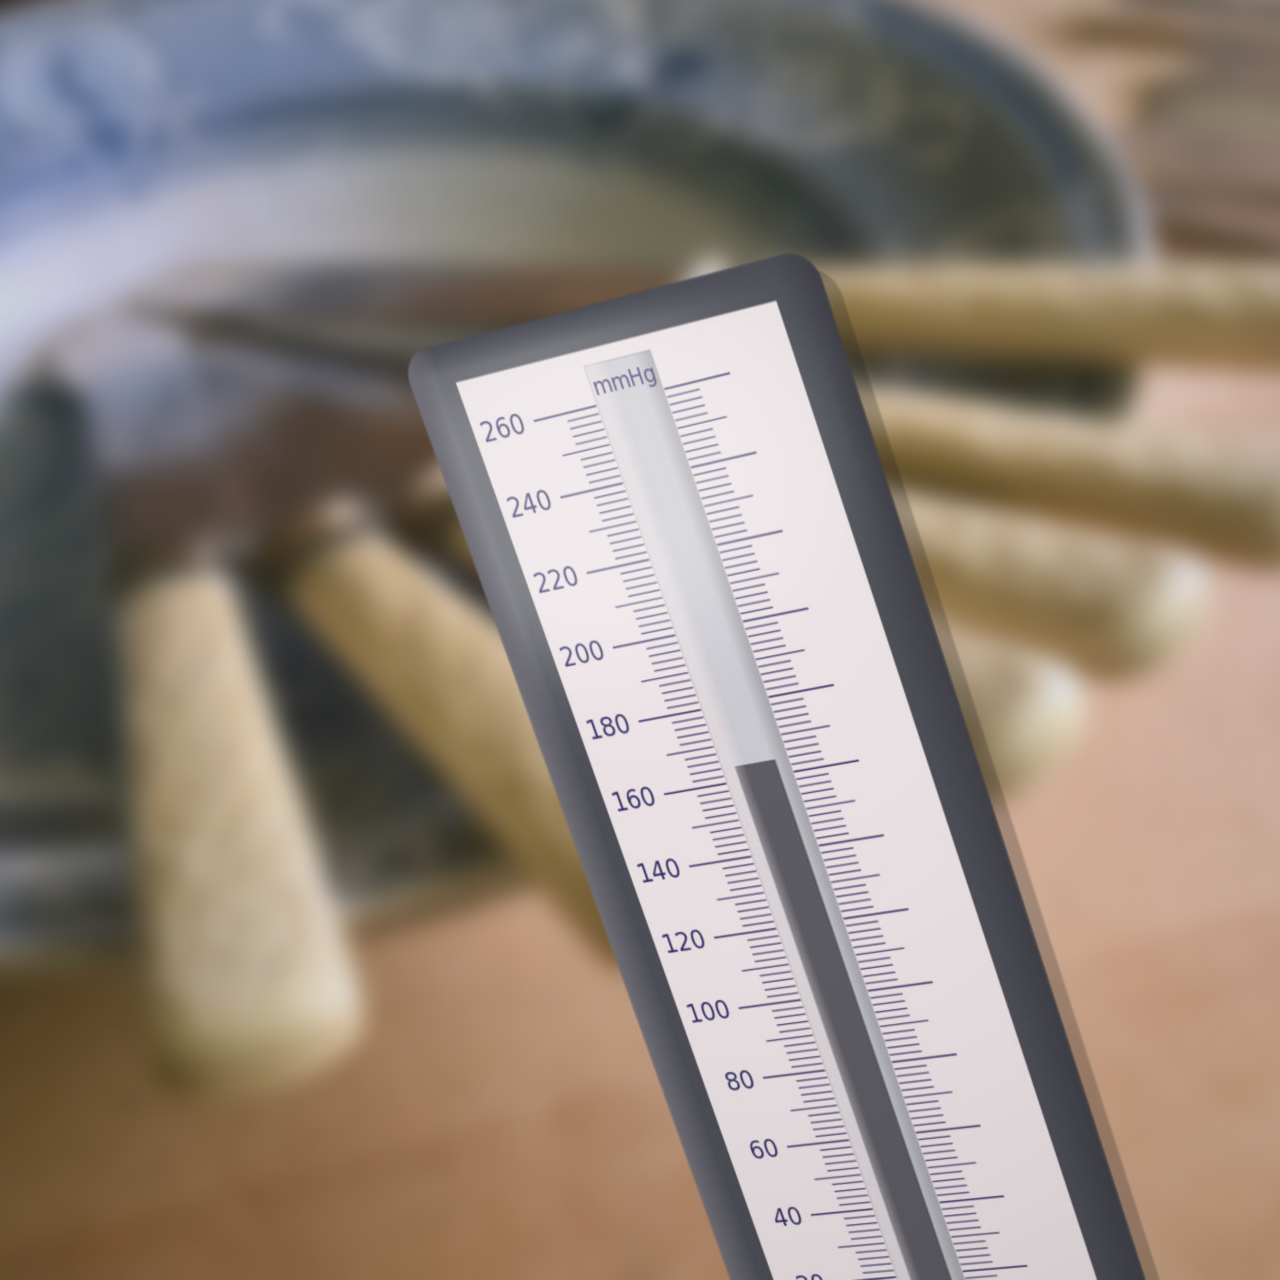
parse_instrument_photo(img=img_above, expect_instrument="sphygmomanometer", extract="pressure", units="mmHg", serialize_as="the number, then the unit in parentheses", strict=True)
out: 164 (mmHg)
